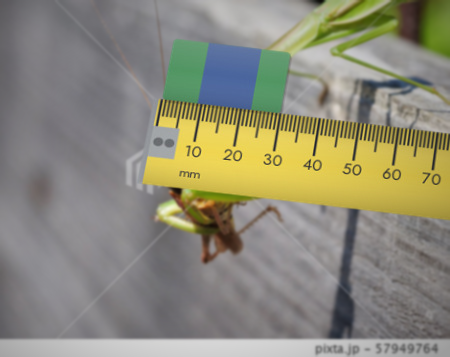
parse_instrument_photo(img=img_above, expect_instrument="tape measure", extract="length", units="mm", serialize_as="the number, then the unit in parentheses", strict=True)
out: 30 (mm)
